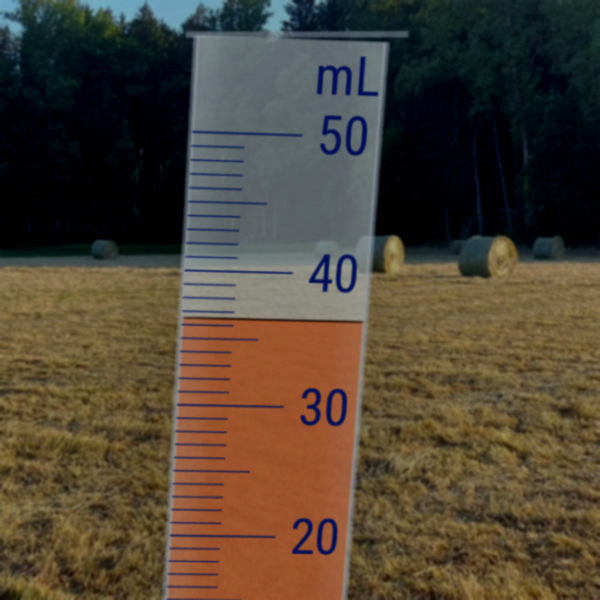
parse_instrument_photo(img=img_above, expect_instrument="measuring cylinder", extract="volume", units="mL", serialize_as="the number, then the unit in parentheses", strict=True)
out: 36.5 (mL)
